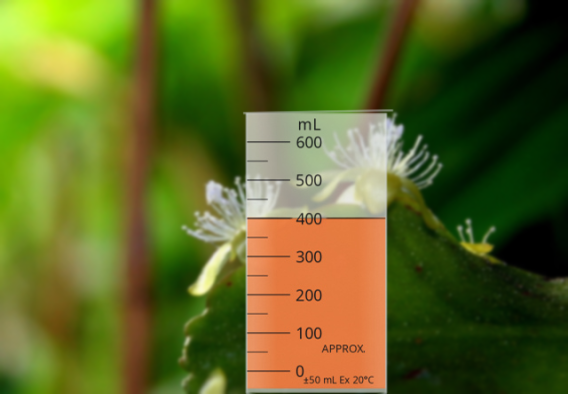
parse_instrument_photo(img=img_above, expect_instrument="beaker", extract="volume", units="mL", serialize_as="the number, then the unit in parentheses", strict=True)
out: 400 (mL)
